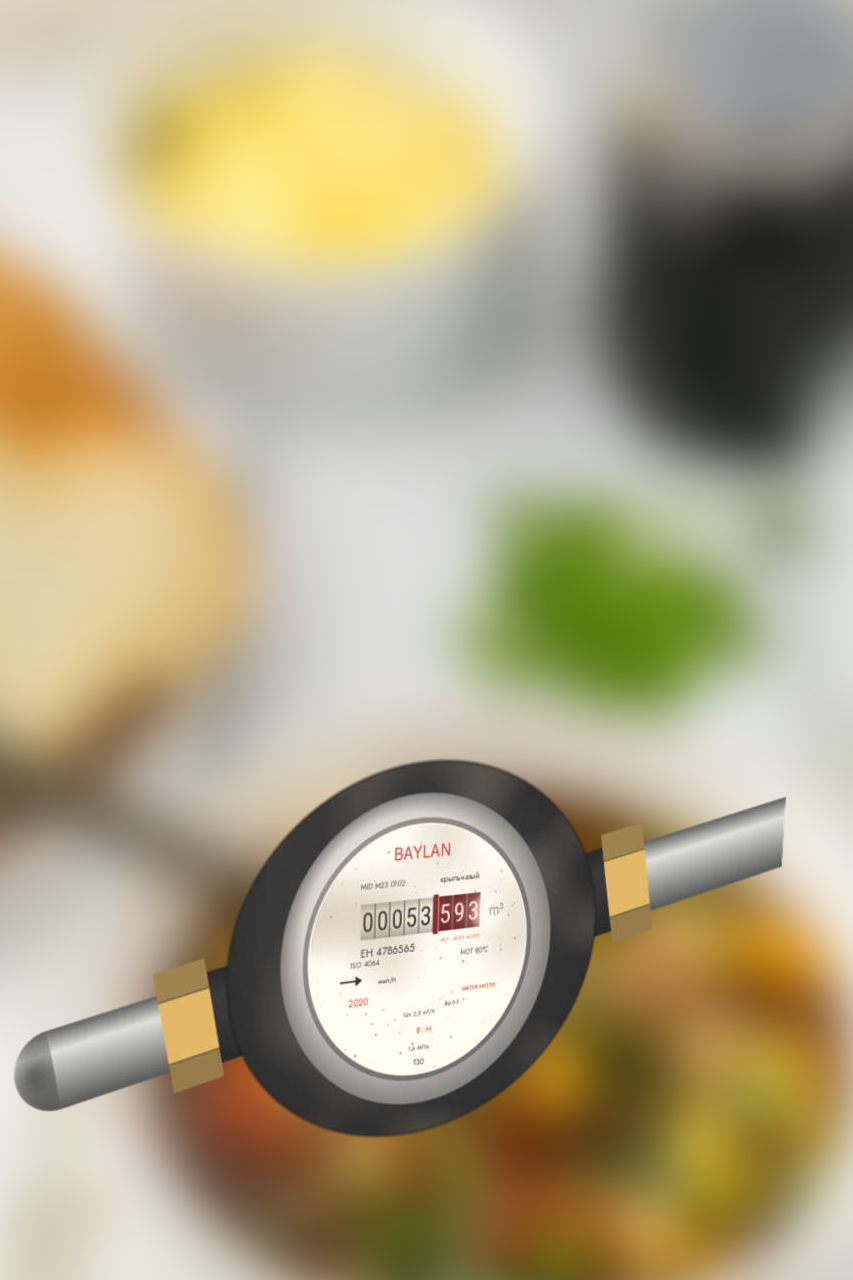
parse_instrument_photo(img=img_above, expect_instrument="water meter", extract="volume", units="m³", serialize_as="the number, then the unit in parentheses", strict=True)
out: 53.593 (m³)
